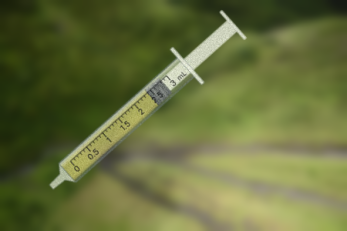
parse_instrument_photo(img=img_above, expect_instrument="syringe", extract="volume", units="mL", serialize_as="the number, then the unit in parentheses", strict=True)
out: 2.4 (mL)
